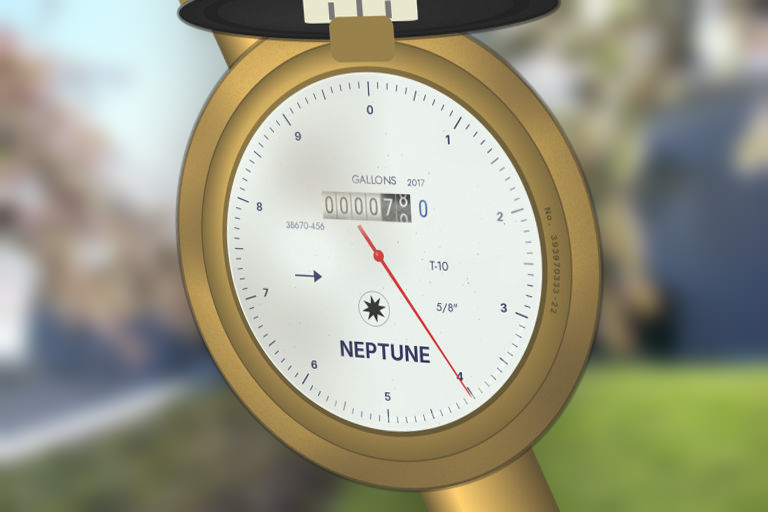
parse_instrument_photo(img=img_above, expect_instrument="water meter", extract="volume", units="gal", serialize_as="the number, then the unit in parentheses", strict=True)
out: 784.0 (gal)
